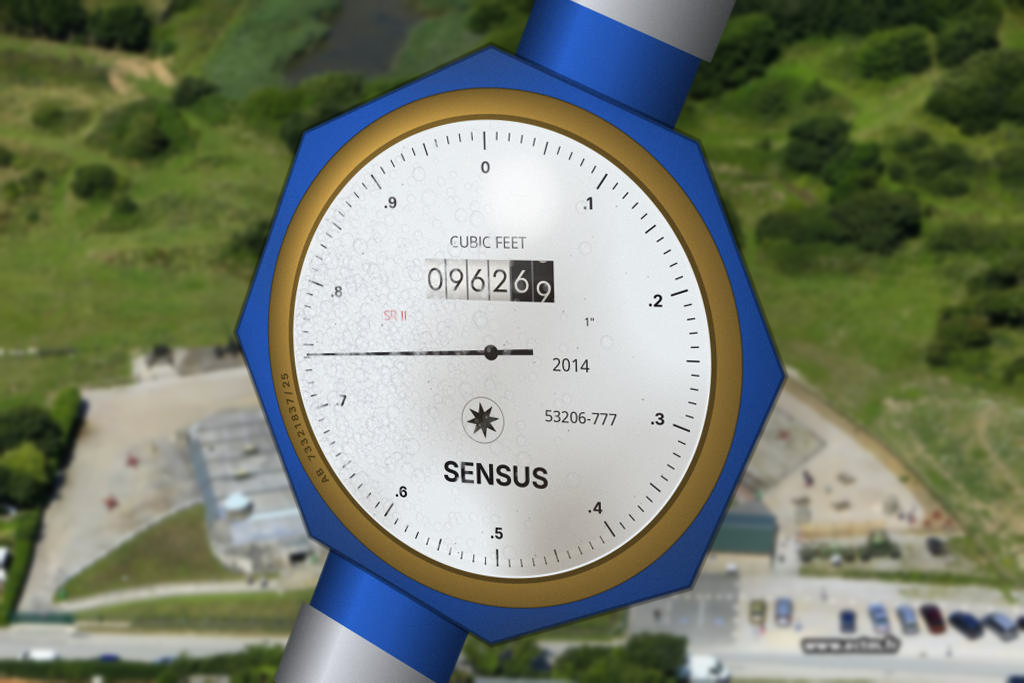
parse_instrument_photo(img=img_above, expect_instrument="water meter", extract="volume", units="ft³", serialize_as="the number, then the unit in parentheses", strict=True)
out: 96268.74 (ft³)
